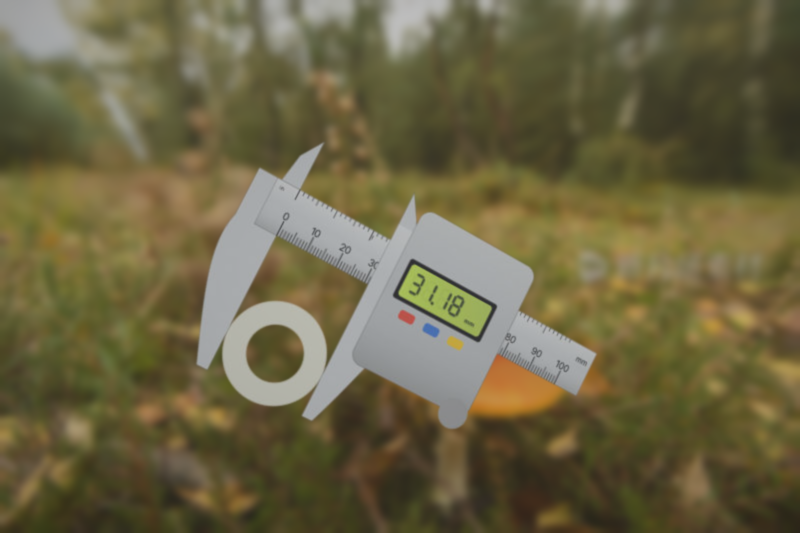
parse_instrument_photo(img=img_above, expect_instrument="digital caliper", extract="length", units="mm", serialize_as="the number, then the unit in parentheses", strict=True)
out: 31.18 (mm)
